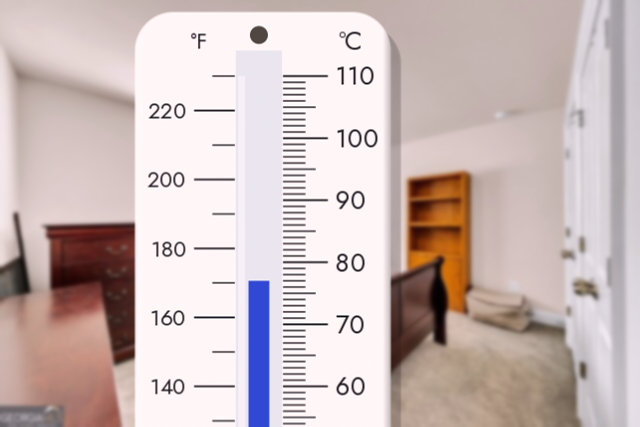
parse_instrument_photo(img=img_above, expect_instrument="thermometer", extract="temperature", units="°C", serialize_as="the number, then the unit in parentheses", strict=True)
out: 77 (°C)
